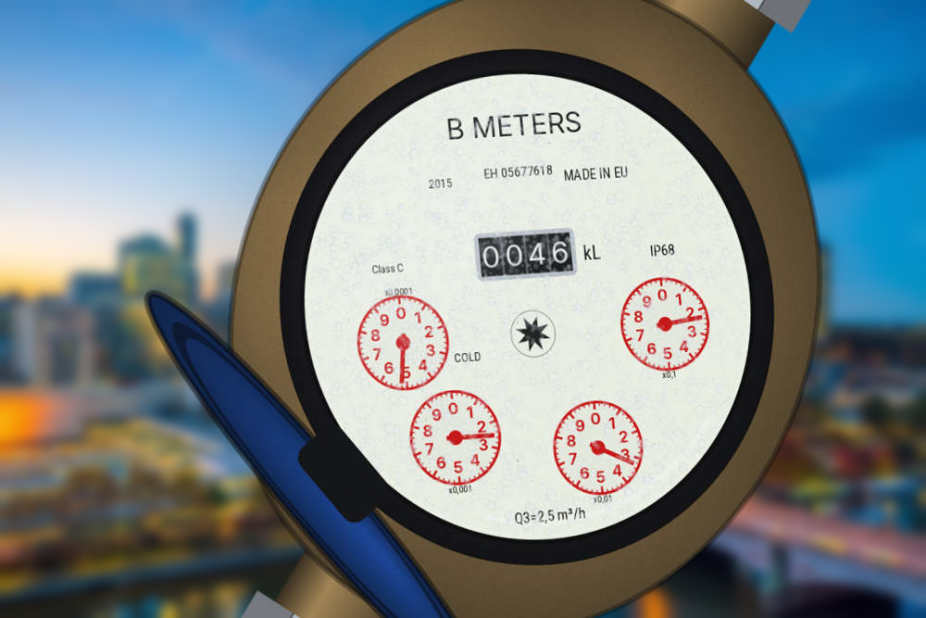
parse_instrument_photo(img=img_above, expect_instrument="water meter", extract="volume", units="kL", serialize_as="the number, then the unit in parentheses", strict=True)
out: 46.2325 (kL)
